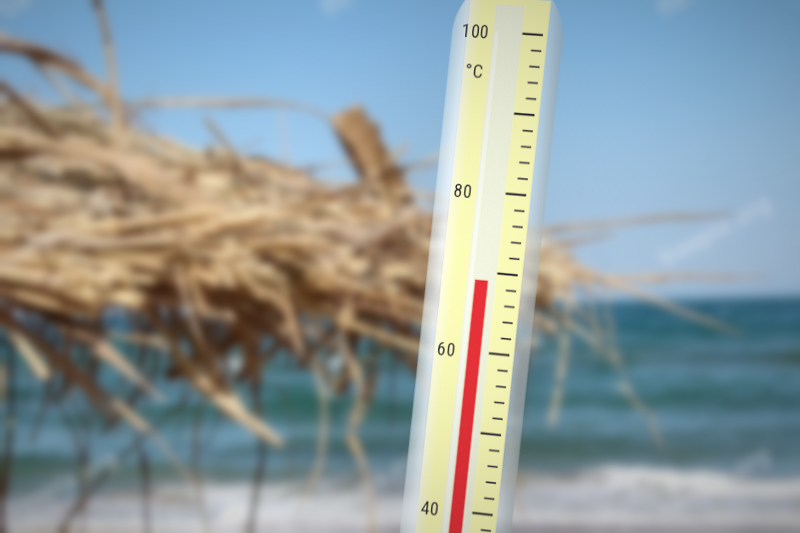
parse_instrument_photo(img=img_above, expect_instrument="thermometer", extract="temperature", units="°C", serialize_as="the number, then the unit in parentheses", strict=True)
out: 69 (°C)
